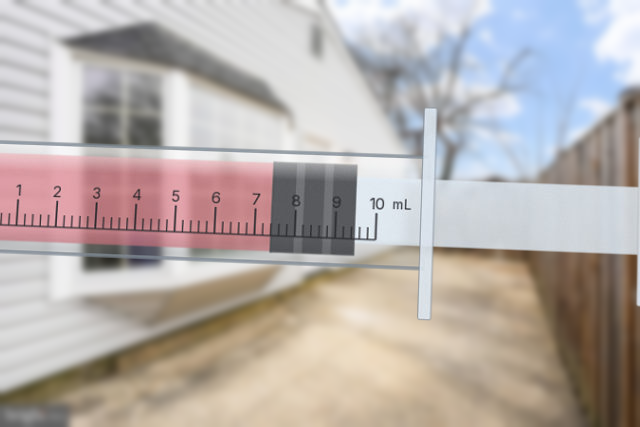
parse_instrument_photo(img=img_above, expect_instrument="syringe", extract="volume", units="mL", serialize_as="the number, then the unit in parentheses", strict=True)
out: 7.4 (mL)
